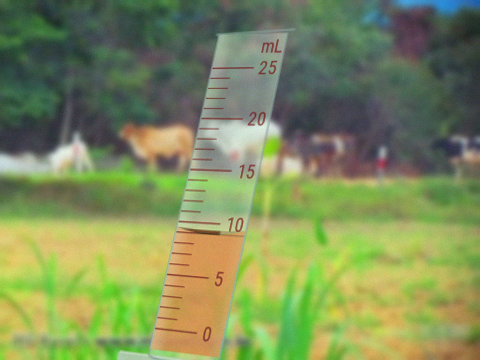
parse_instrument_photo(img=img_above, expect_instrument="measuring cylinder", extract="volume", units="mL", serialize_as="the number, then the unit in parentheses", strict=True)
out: 9 (mL)
